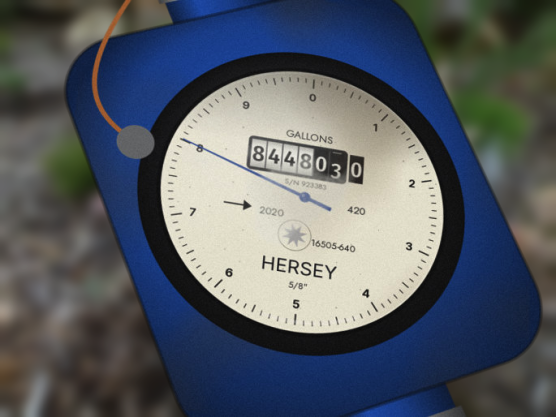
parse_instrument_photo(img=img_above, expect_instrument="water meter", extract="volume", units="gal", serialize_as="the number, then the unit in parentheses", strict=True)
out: 8448028.0 (gal)
